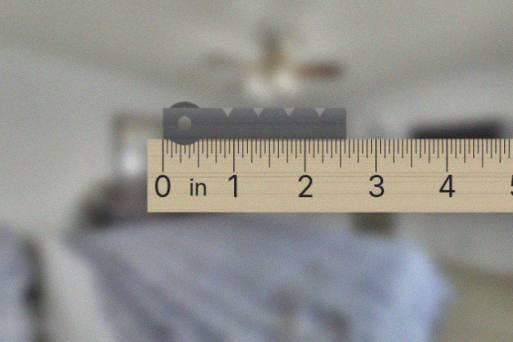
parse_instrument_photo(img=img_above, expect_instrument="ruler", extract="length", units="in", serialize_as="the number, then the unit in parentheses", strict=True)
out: 2.5625 (in)
